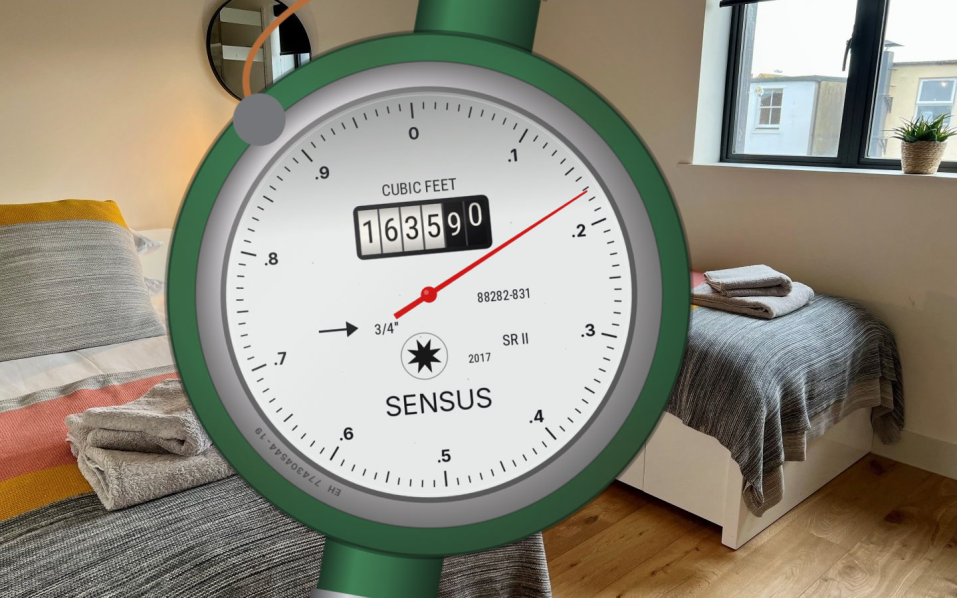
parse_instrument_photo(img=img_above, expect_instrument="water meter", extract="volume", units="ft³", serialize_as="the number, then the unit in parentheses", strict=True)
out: 163590.17 (ft³)
